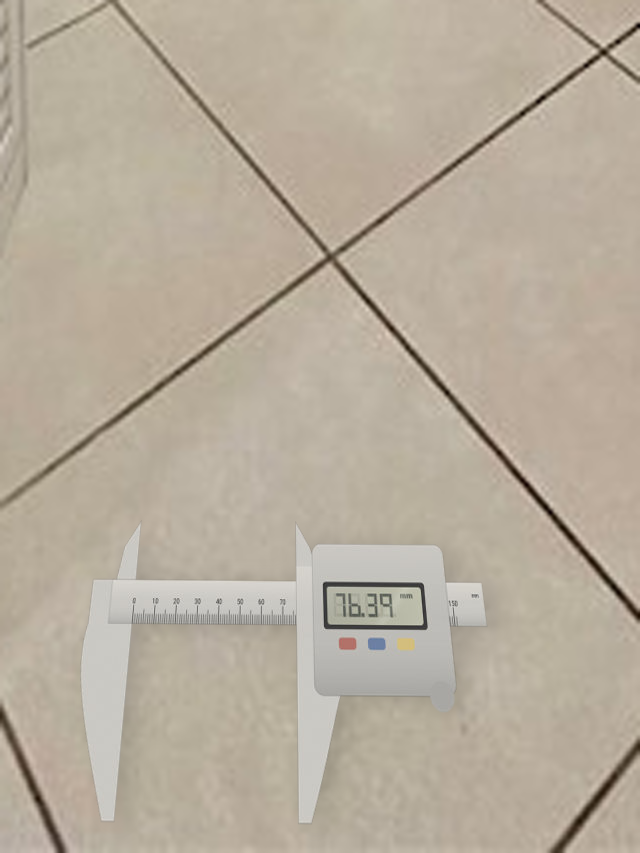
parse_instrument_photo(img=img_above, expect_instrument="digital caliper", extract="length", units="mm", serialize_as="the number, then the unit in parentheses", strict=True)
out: 76.39 (mm)
